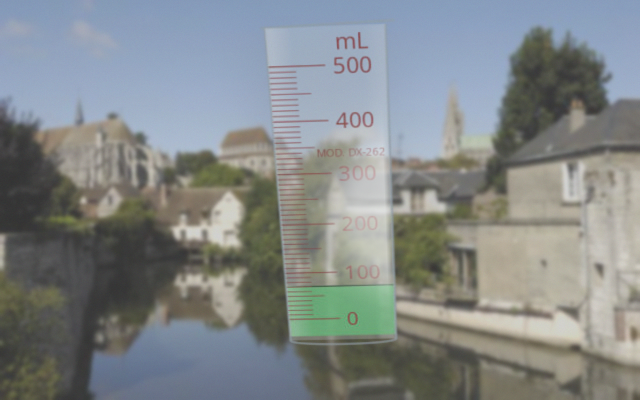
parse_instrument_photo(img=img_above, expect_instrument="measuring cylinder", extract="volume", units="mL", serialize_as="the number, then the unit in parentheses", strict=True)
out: 70 (mL)
